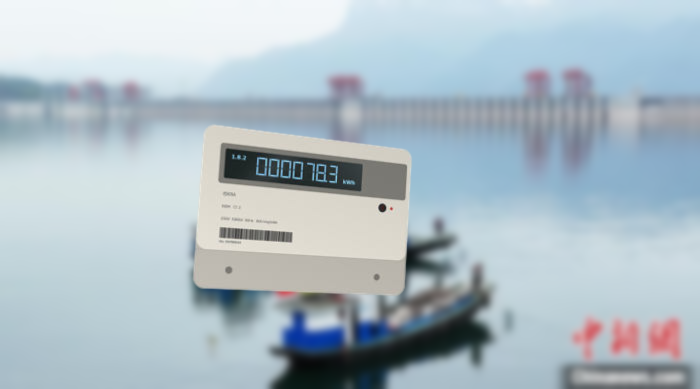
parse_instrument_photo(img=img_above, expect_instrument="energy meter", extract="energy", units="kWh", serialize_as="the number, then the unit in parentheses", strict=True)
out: 78.3 (kWh)
